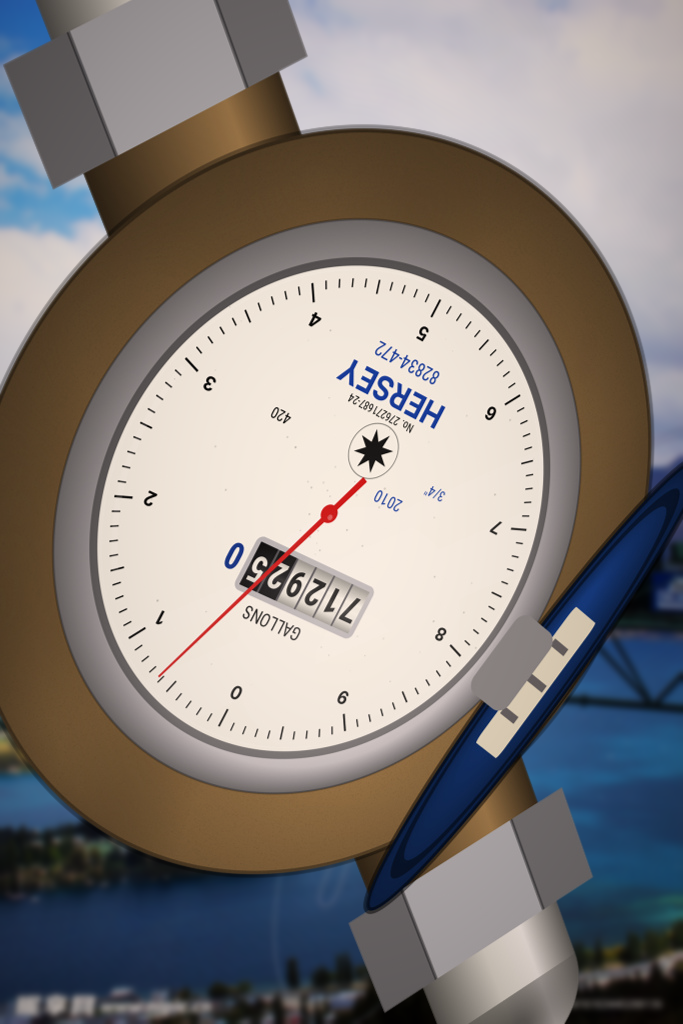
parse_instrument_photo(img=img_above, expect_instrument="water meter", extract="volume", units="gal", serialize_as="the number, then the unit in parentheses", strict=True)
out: 7129250.6 (gal)
